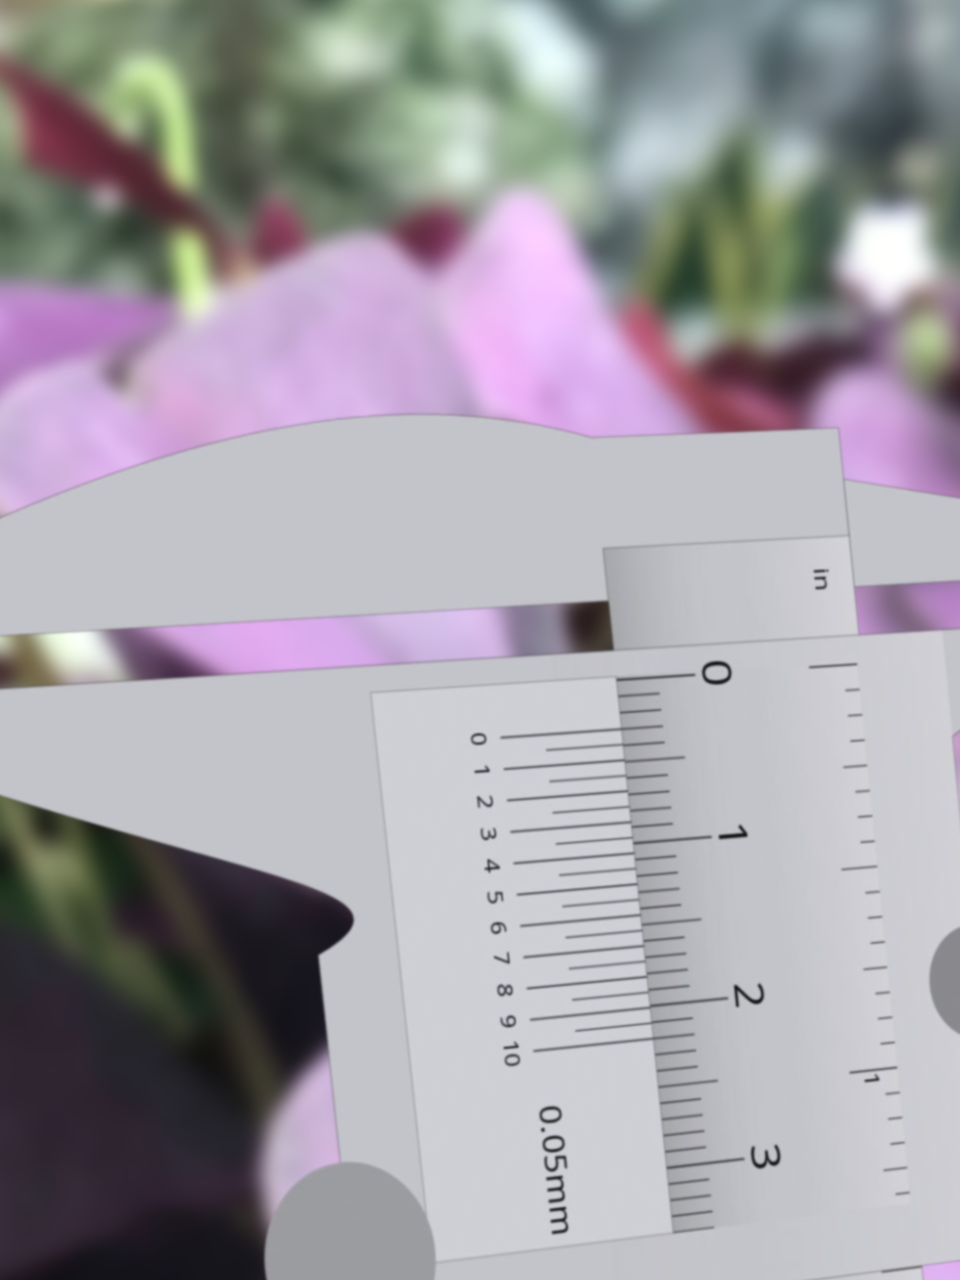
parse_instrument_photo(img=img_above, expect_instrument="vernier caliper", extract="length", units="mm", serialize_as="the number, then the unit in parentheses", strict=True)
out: 3.0 (mm)
